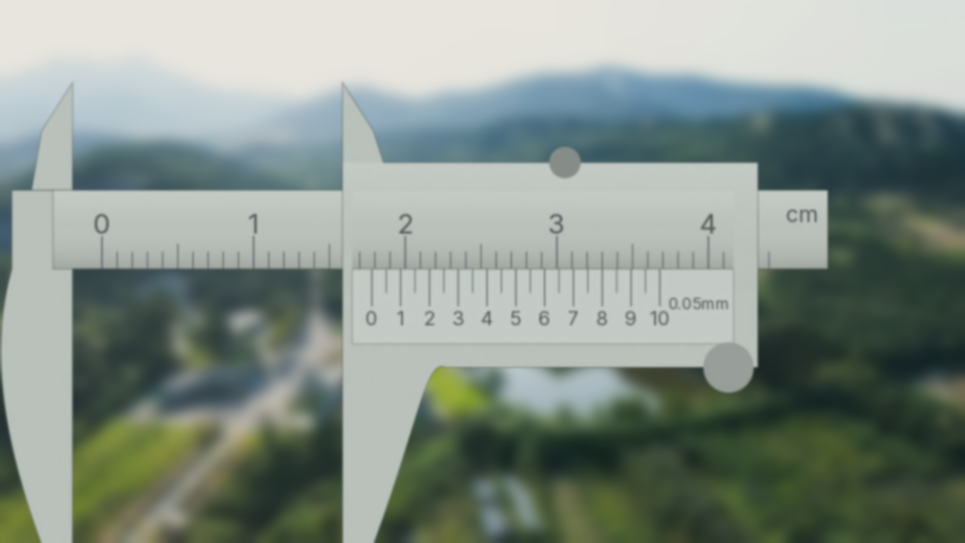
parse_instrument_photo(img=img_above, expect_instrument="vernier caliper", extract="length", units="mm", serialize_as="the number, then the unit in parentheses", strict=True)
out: 17.8 (mm)
